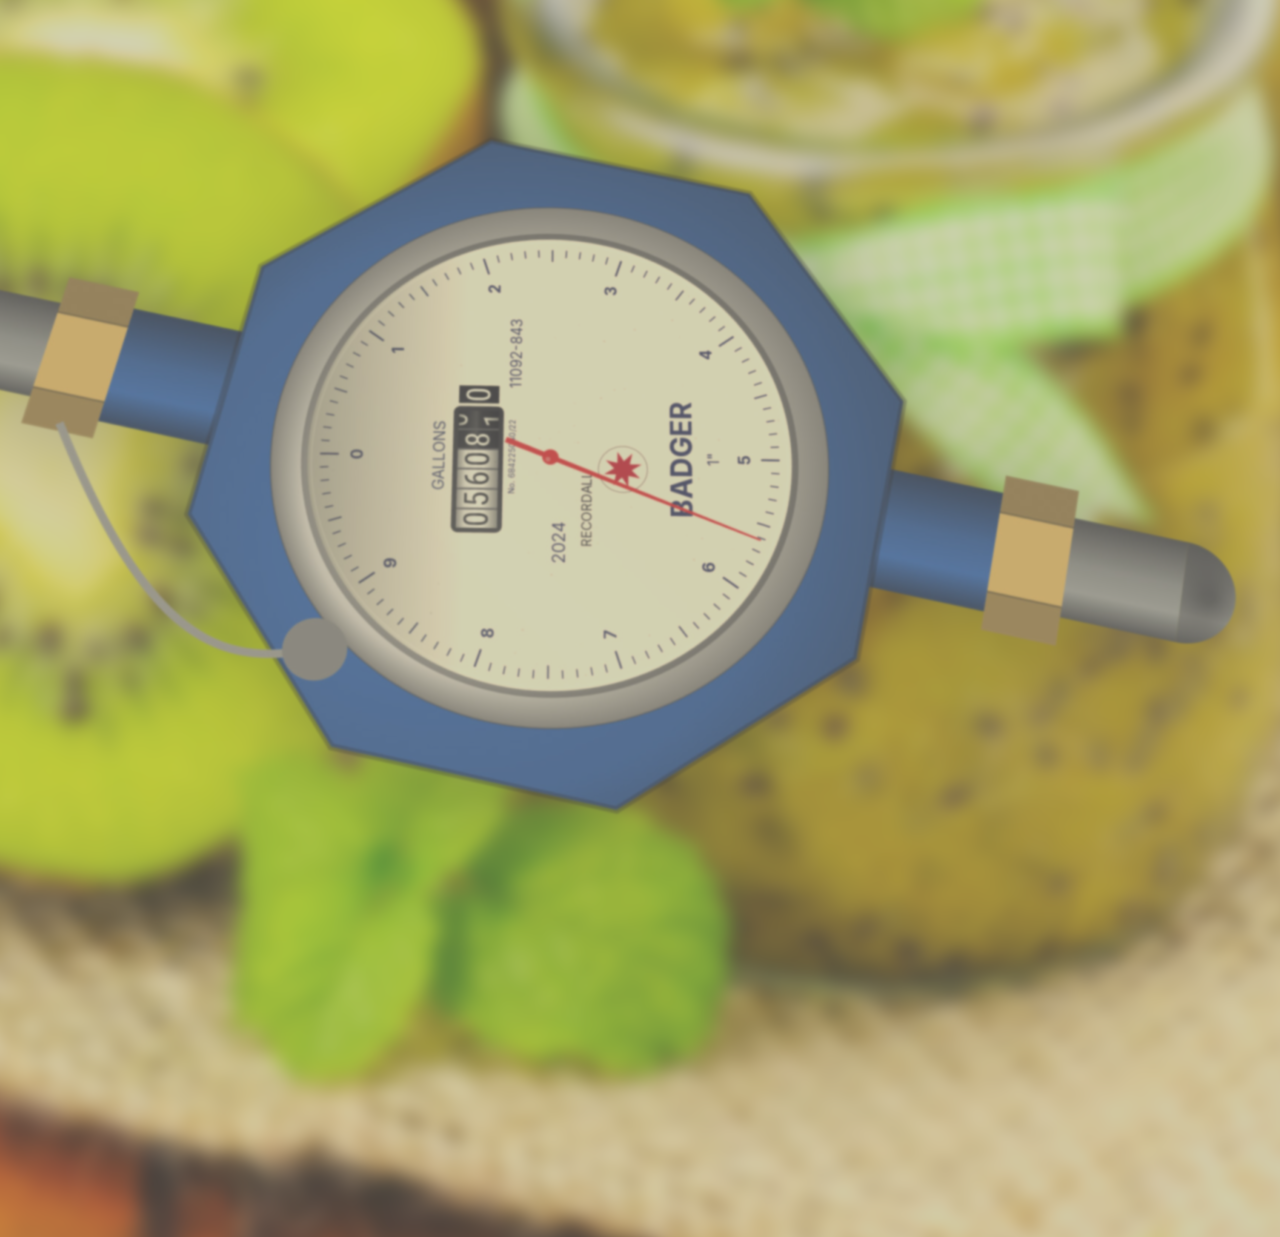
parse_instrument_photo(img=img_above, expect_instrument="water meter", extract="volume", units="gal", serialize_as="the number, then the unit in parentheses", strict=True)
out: 560805.6 (gal)
